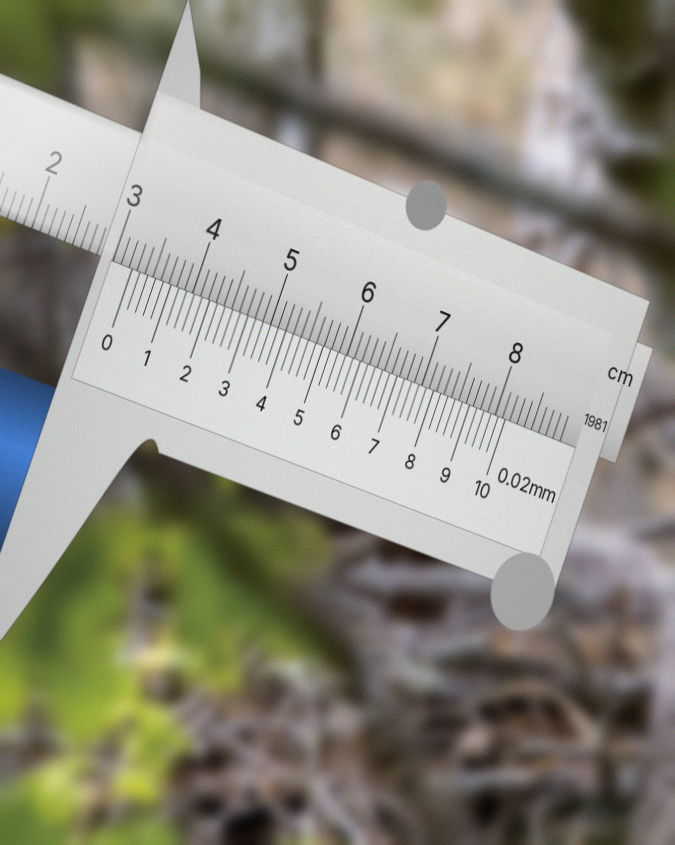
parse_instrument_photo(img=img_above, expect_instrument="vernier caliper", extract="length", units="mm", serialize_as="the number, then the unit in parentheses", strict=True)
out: 32.4 (mm)
